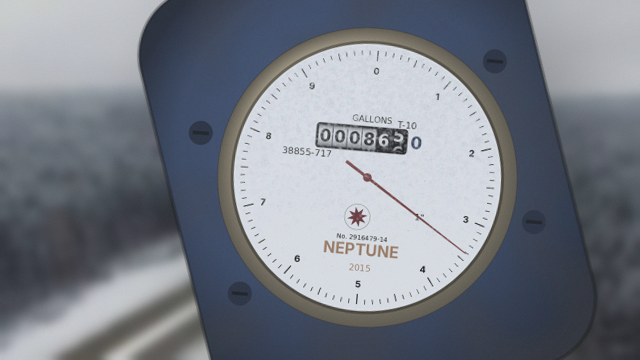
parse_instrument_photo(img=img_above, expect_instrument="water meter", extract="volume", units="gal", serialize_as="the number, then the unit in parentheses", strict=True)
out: 8653.4 (gal)
